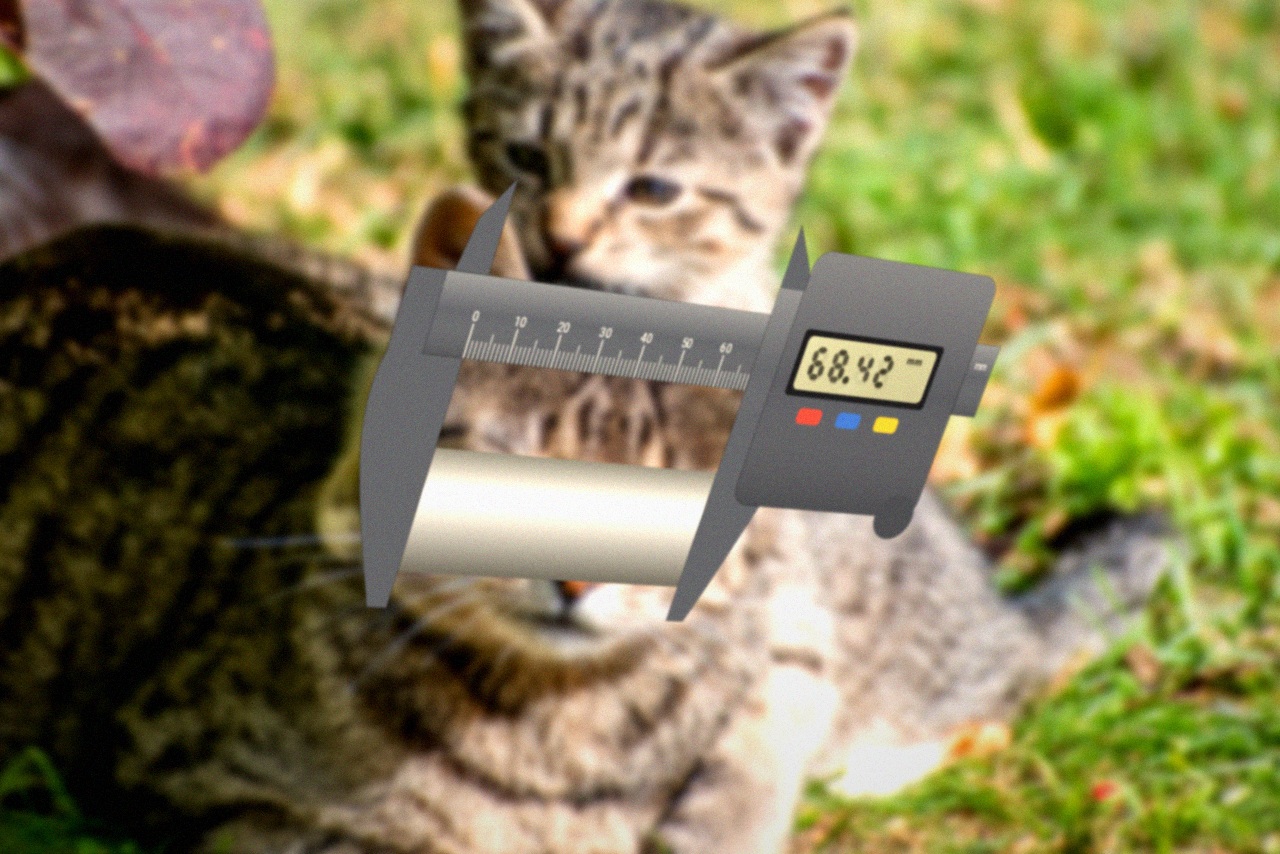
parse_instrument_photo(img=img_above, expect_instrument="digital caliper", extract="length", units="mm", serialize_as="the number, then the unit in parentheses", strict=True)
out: 68.42 (mm)
